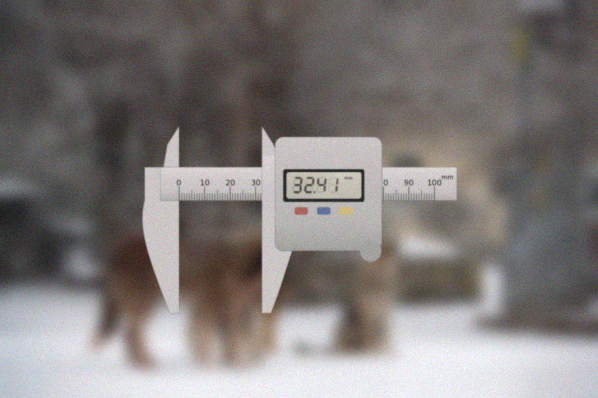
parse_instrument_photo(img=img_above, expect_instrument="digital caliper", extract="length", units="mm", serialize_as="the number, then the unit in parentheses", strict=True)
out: 32.41 (mm)
